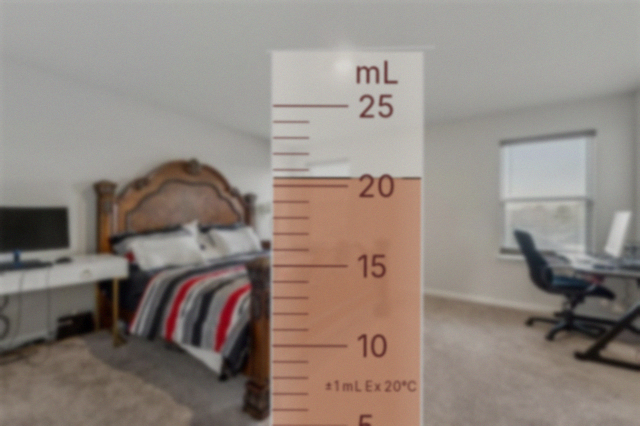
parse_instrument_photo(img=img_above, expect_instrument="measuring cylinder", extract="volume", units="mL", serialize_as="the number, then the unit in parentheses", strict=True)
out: 20.5 (mL)
